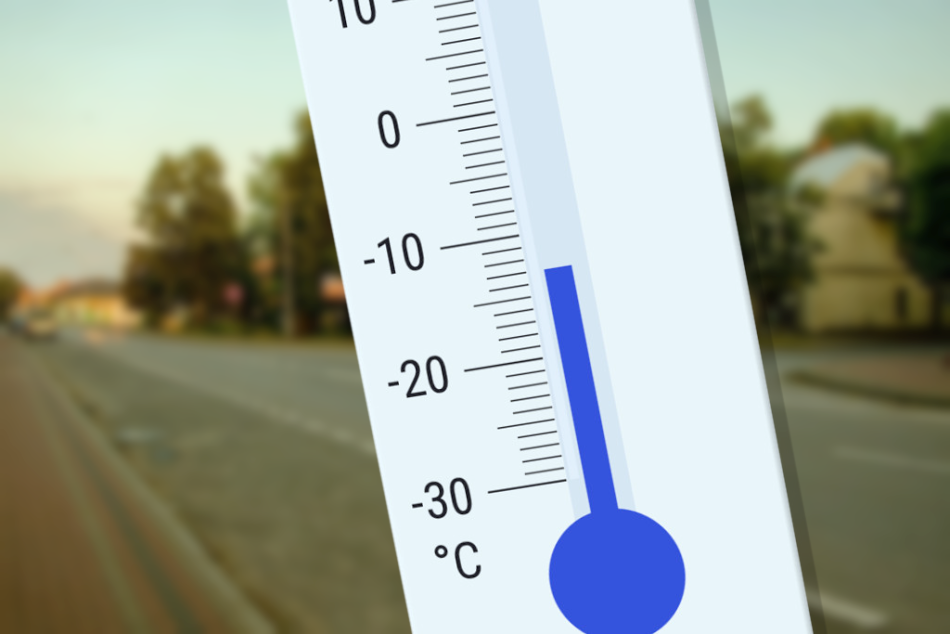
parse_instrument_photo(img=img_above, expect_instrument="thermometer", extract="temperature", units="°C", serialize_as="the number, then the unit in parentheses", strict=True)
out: -13 (°C)
